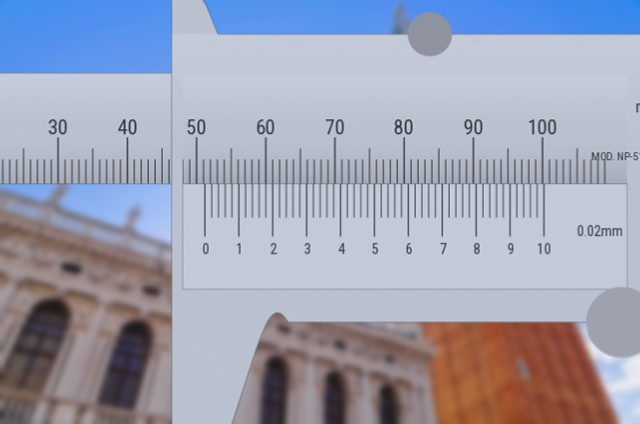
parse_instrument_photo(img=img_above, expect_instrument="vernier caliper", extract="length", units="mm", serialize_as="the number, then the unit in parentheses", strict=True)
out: 51.2 (mm)
